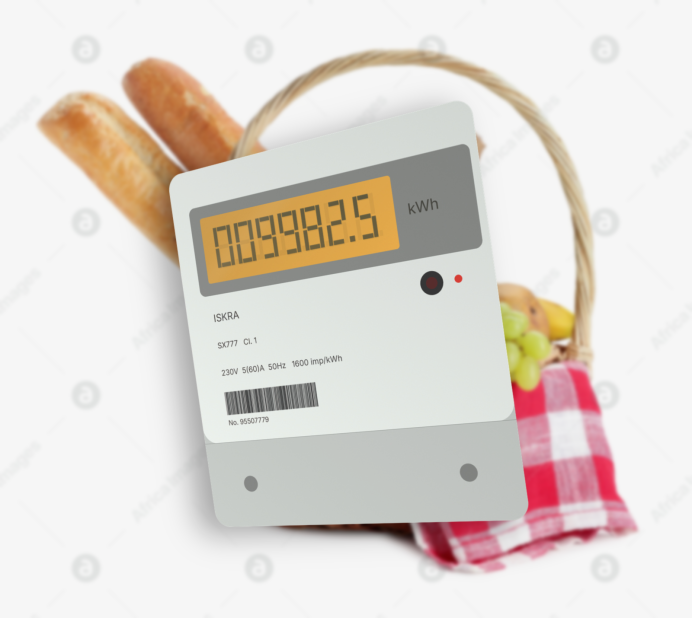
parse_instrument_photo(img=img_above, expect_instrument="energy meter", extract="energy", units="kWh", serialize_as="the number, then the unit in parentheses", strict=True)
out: 9982.5 (kWh)
